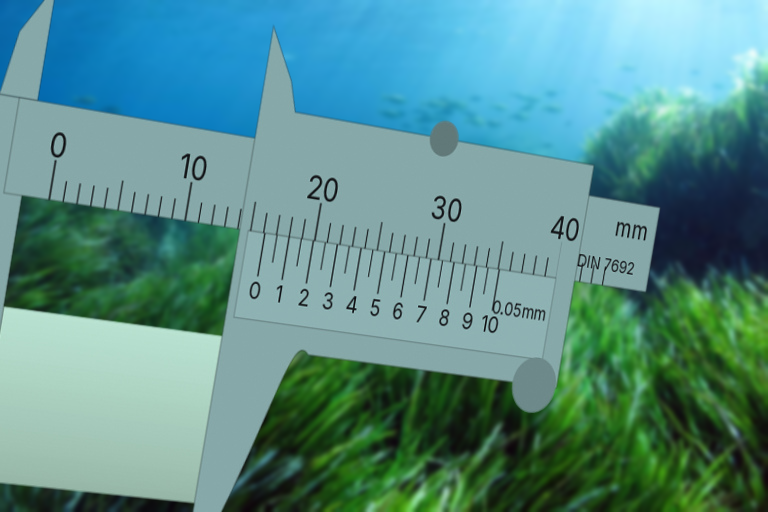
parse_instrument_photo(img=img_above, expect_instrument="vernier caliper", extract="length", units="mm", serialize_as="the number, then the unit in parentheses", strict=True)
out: 16.1 (mm)
